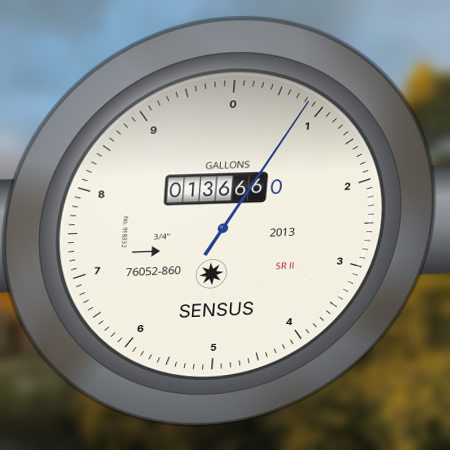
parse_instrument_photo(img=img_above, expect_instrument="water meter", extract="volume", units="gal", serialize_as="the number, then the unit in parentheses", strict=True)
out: 136660.8 (gal)
